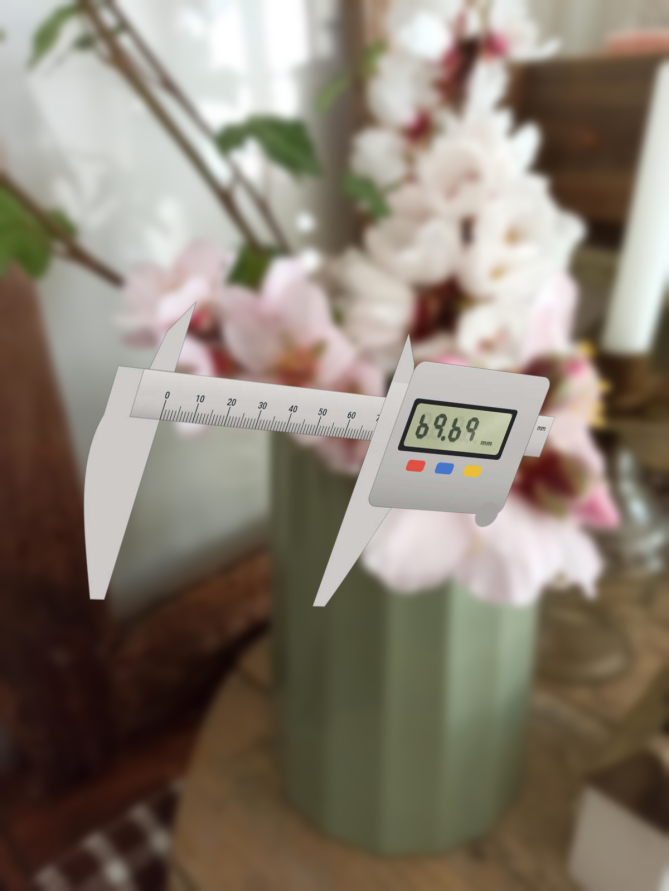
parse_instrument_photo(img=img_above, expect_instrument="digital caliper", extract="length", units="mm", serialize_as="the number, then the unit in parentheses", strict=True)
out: 69.69 (mm)
